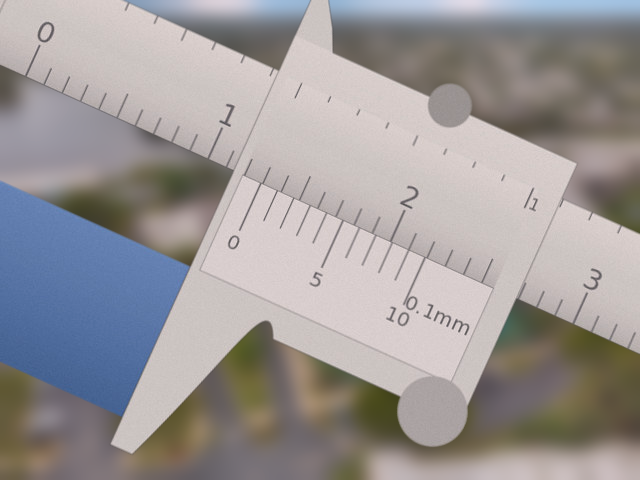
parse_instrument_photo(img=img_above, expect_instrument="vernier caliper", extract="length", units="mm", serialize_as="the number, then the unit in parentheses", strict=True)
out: 12.9 (mm)
